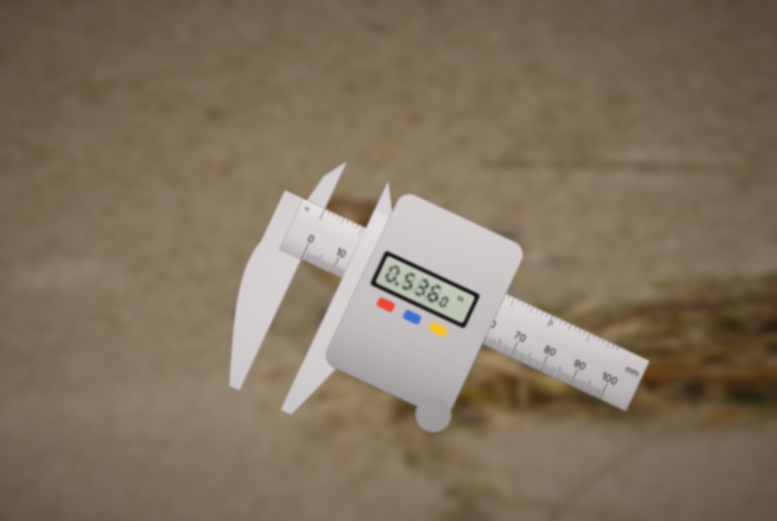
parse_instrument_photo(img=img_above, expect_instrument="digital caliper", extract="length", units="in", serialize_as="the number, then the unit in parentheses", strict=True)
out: 0.5360 (in)
